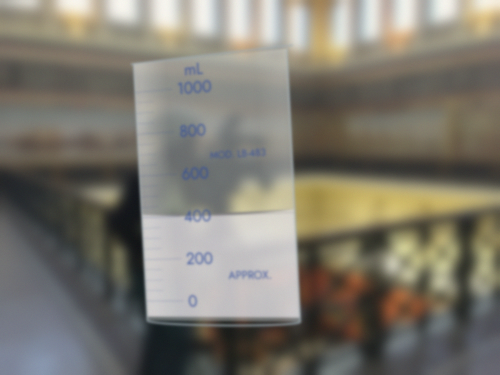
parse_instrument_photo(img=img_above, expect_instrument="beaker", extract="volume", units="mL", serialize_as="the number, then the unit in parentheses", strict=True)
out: 400 (mL)
